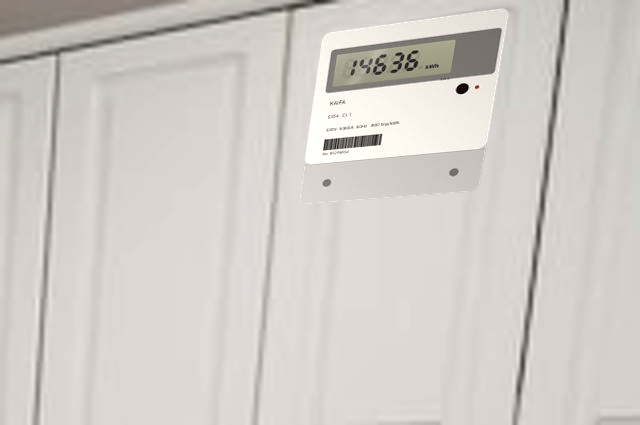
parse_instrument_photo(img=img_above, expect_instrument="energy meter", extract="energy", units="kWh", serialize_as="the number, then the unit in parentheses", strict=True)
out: 14636 (kWh)
